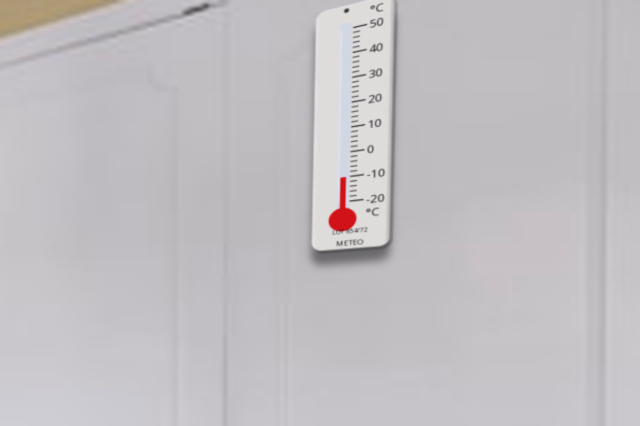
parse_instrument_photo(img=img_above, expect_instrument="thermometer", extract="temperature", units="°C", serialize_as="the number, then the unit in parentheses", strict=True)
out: -10 (°C)
